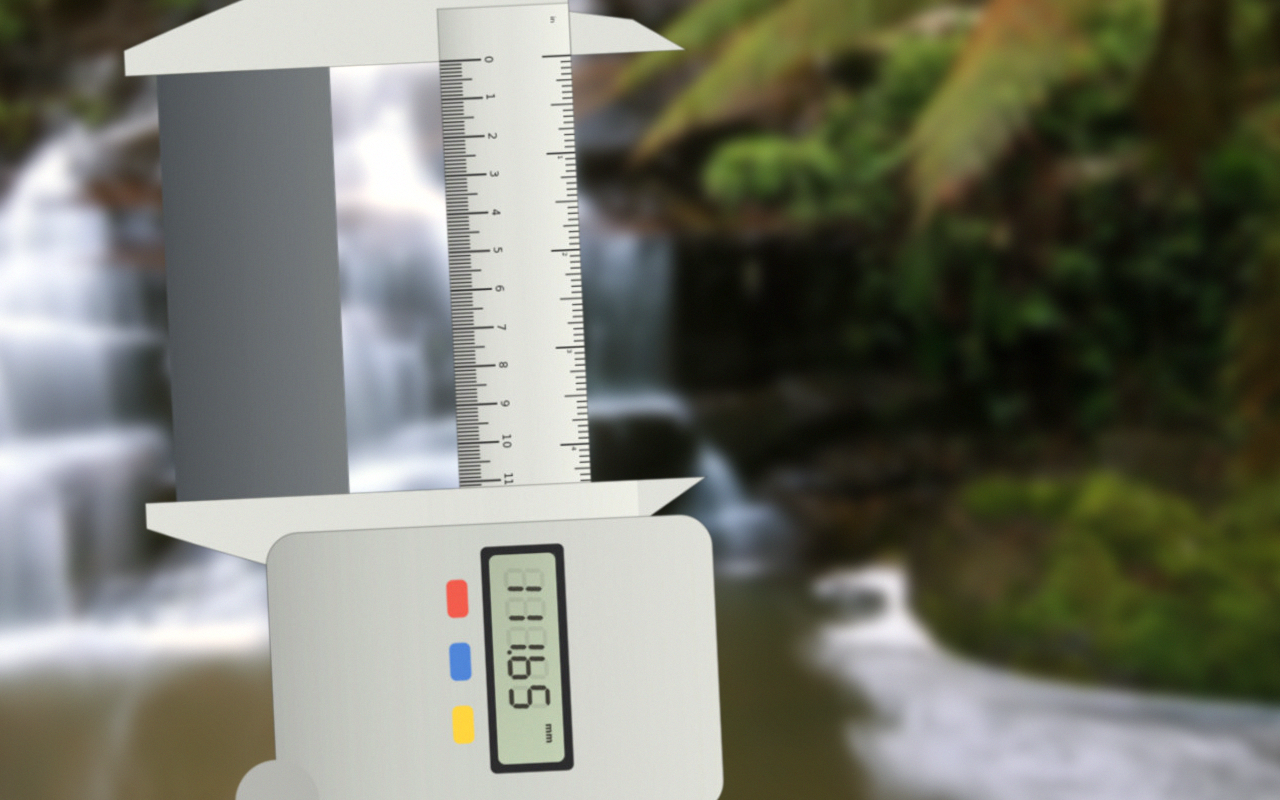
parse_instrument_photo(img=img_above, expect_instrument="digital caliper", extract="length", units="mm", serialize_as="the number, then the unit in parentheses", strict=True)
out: 111.65 (mm)
